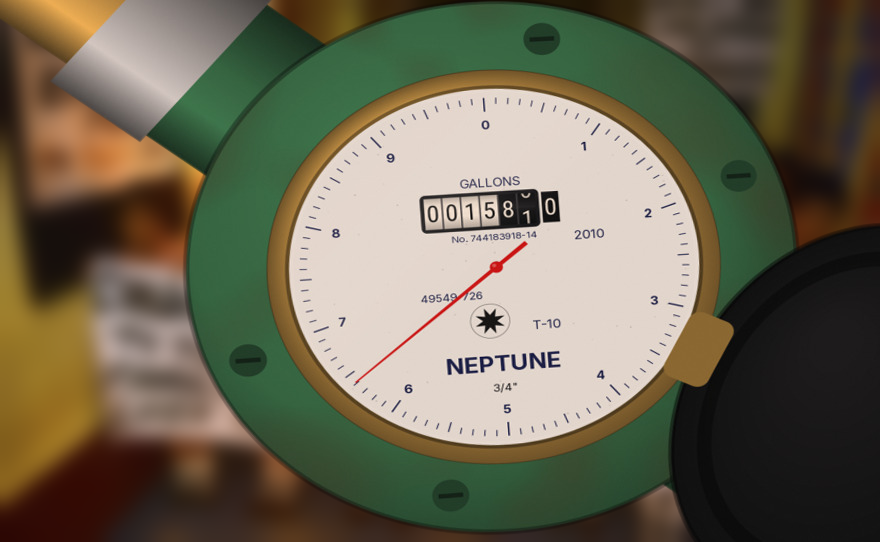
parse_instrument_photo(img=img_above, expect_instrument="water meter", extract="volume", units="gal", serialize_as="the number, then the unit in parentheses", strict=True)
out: 15806.4 (gal)
